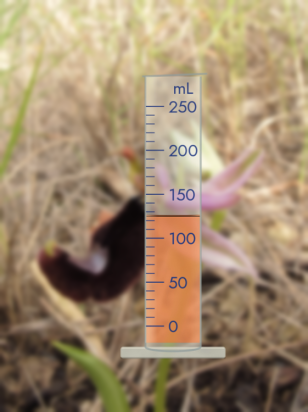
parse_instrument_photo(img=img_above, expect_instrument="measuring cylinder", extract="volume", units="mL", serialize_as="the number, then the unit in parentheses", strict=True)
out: 125 (mL)
